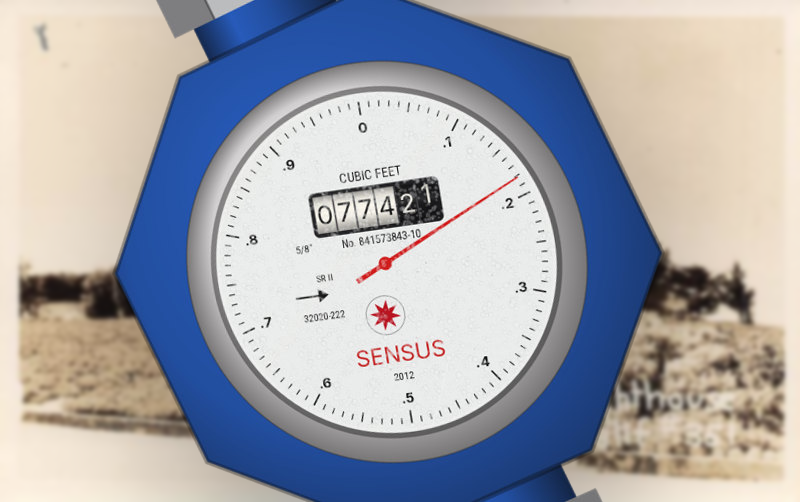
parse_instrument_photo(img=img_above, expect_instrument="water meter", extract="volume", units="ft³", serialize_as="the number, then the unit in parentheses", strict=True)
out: 77421.18 (ft³)
